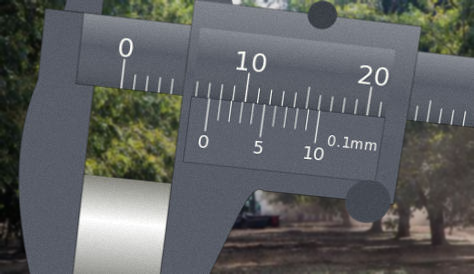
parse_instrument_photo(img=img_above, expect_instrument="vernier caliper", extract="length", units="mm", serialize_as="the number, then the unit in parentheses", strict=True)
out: 7.1 (mm)
